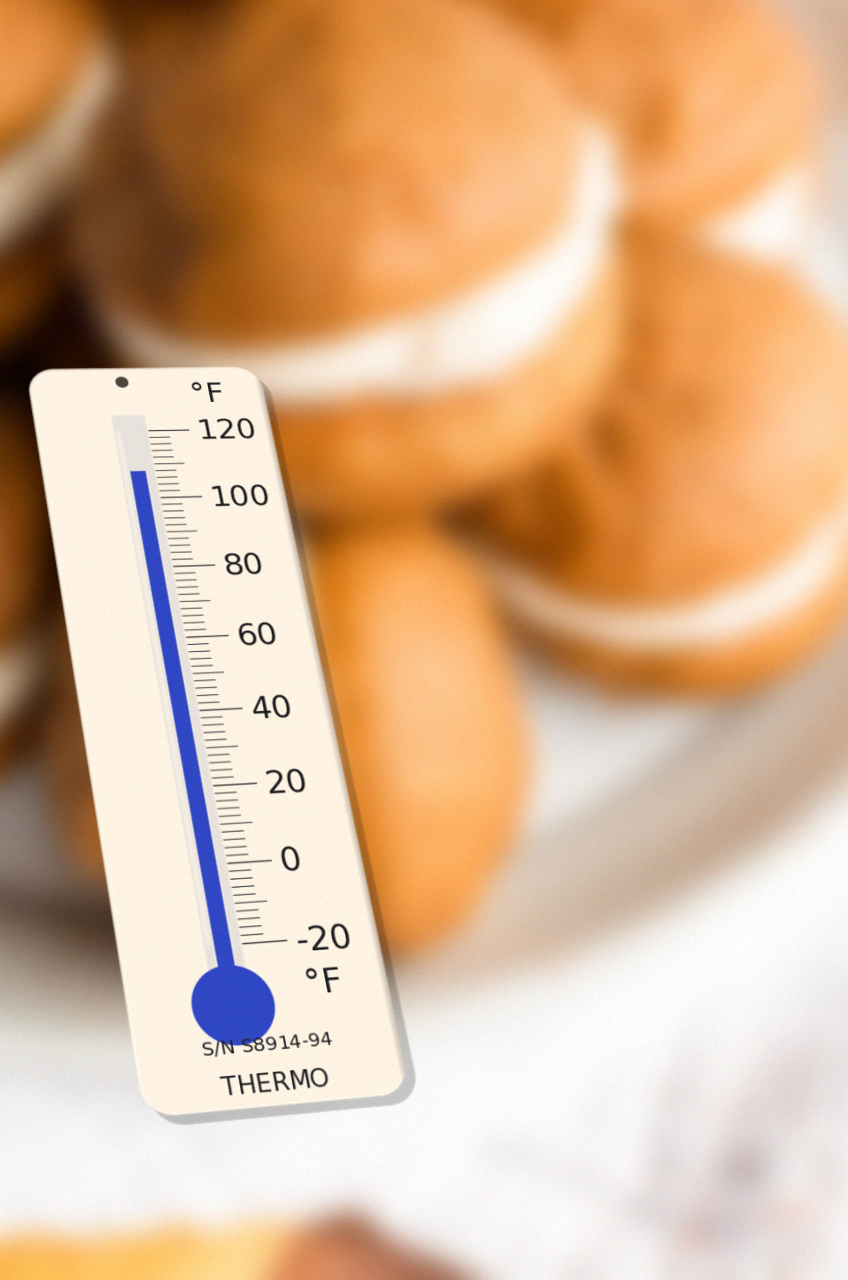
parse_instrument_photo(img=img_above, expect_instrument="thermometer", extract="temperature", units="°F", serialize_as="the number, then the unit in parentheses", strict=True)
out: 108 (°F)
